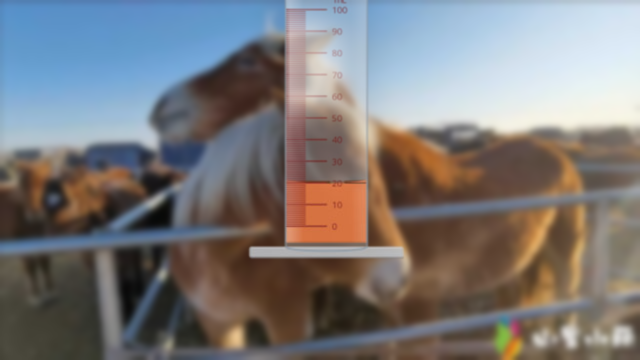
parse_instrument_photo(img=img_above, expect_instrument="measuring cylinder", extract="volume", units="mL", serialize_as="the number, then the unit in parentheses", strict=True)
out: 20 (mL)
